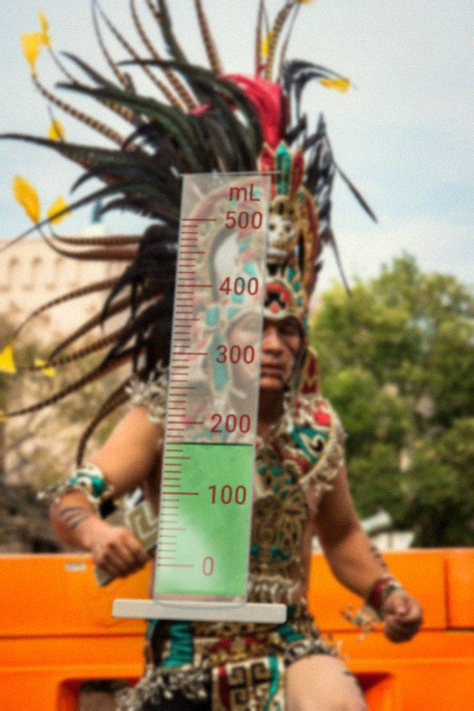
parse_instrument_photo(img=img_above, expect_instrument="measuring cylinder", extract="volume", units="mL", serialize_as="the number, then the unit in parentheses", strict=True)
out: 170 (mL)
